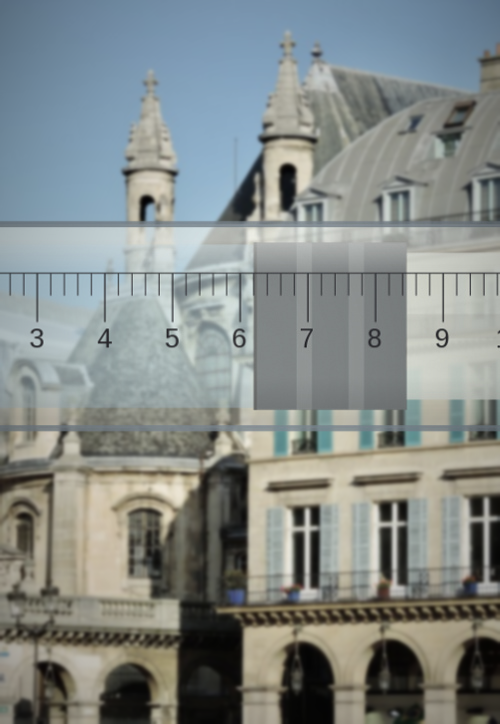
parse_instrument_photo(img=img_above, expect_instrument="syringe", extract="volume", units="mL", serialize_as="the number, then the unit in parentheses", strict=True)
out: 6.2 (mL)
